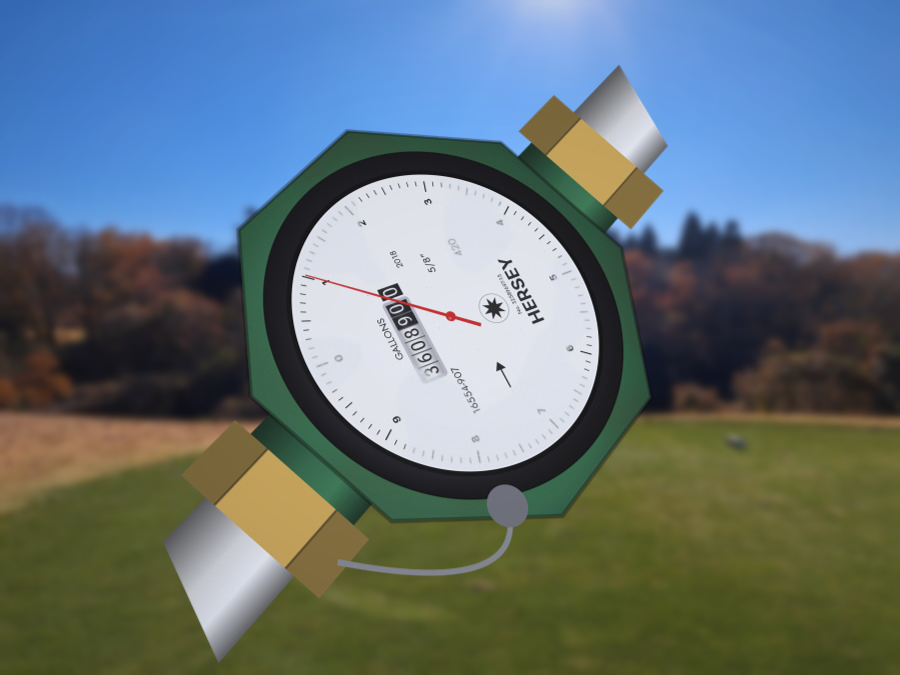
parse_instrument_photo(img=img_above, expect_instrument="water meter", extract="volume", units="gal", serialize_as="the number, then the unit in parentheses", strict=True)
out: 3608901.0 (gal)
